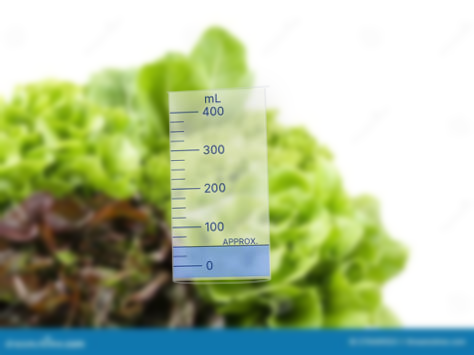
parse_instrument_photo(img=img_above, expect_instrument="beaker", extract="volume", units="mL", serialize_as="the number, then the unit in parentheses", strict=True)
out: 50 (mL)
